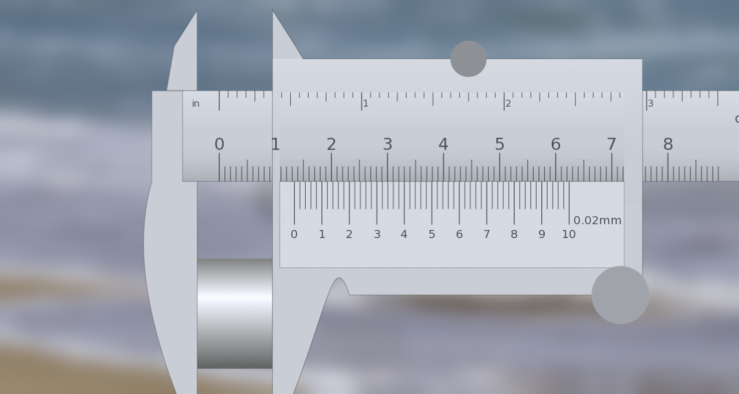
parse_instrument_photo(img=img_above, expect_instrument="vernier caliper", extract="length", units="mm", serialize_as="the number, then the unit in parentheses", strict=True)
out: 13.4 (mm)
